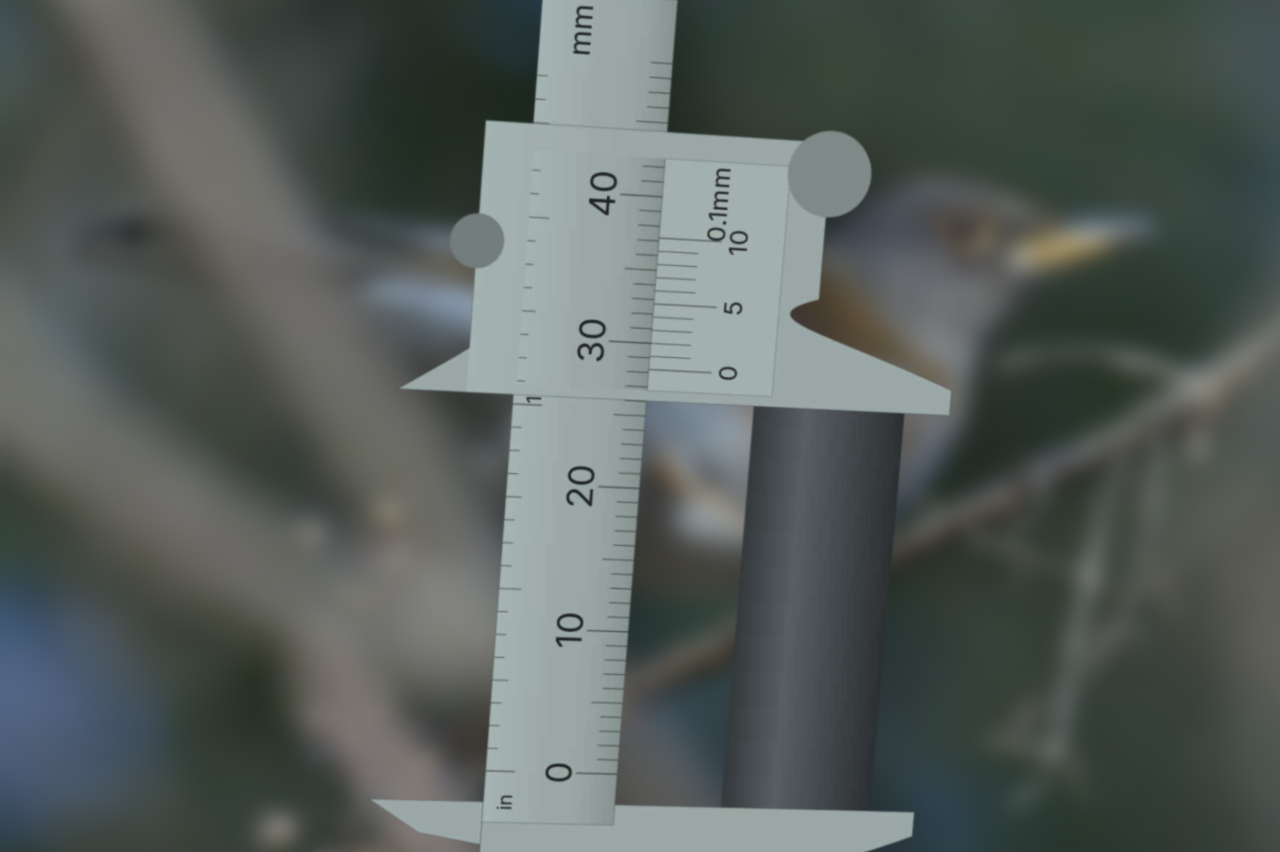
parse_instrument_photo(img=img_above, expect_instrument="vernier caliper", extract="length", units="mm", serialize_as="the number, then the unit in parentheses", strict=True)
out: 28.2 (mm)
